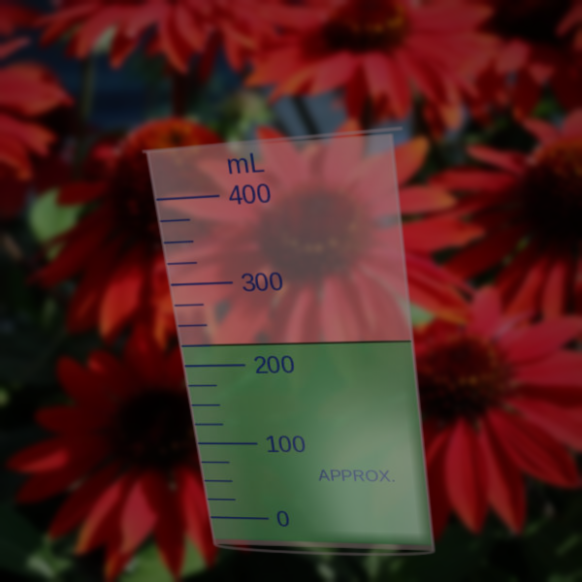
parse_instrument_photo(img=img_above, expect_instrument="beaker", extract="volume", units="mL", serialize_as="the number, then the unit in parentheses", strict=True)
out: 225 (mL)
